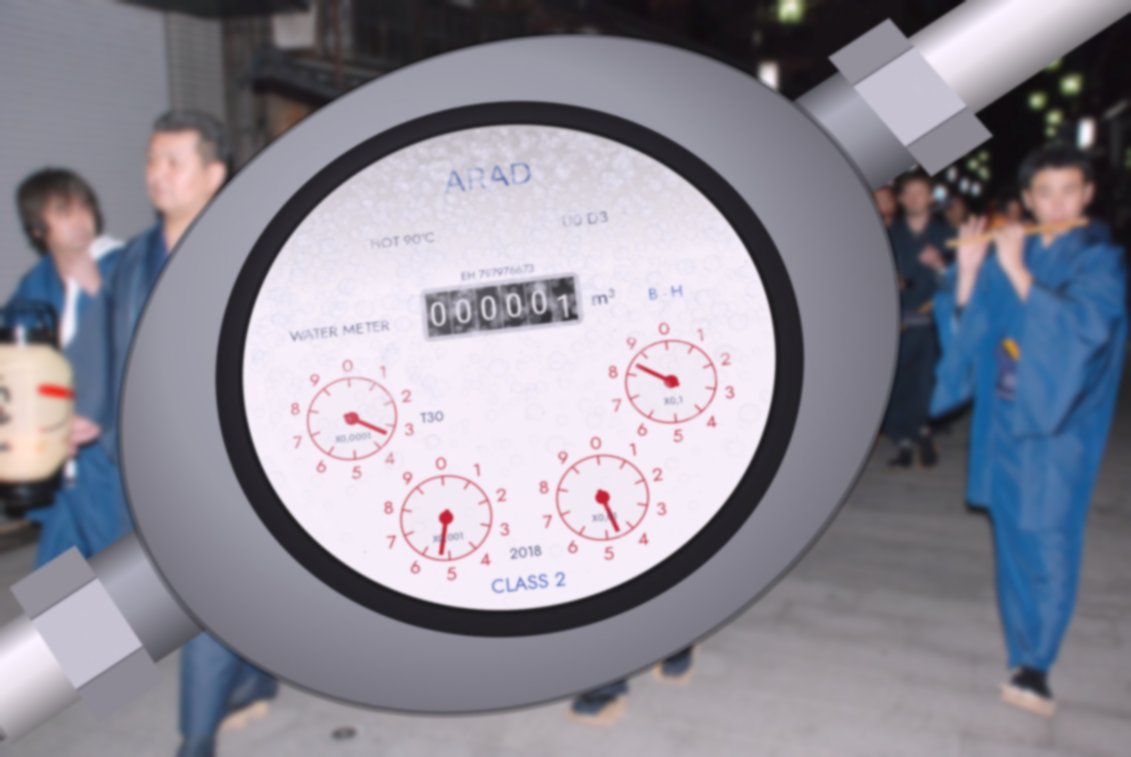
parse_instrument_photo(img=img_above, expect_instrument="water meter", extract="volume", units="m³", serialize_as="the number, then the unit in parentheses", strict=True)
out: 0.8453 (m³)
